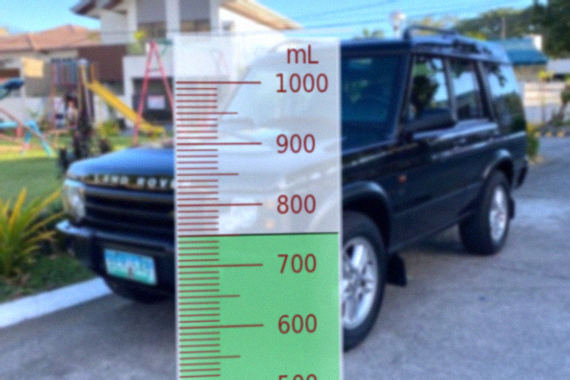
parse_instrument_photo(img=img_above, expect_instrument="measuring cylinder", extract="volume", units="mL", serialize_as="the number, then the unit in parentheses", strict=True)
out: 750 (mL)
